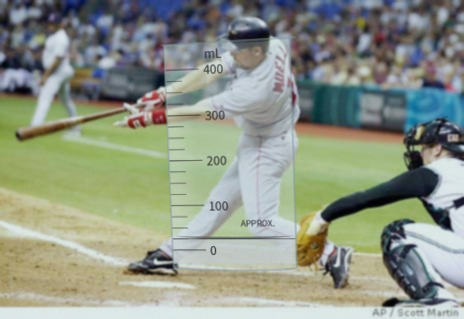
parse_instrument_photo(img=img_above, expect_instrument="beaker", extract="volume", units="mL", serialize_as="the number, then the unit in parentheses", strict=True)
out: 25 (mL)
